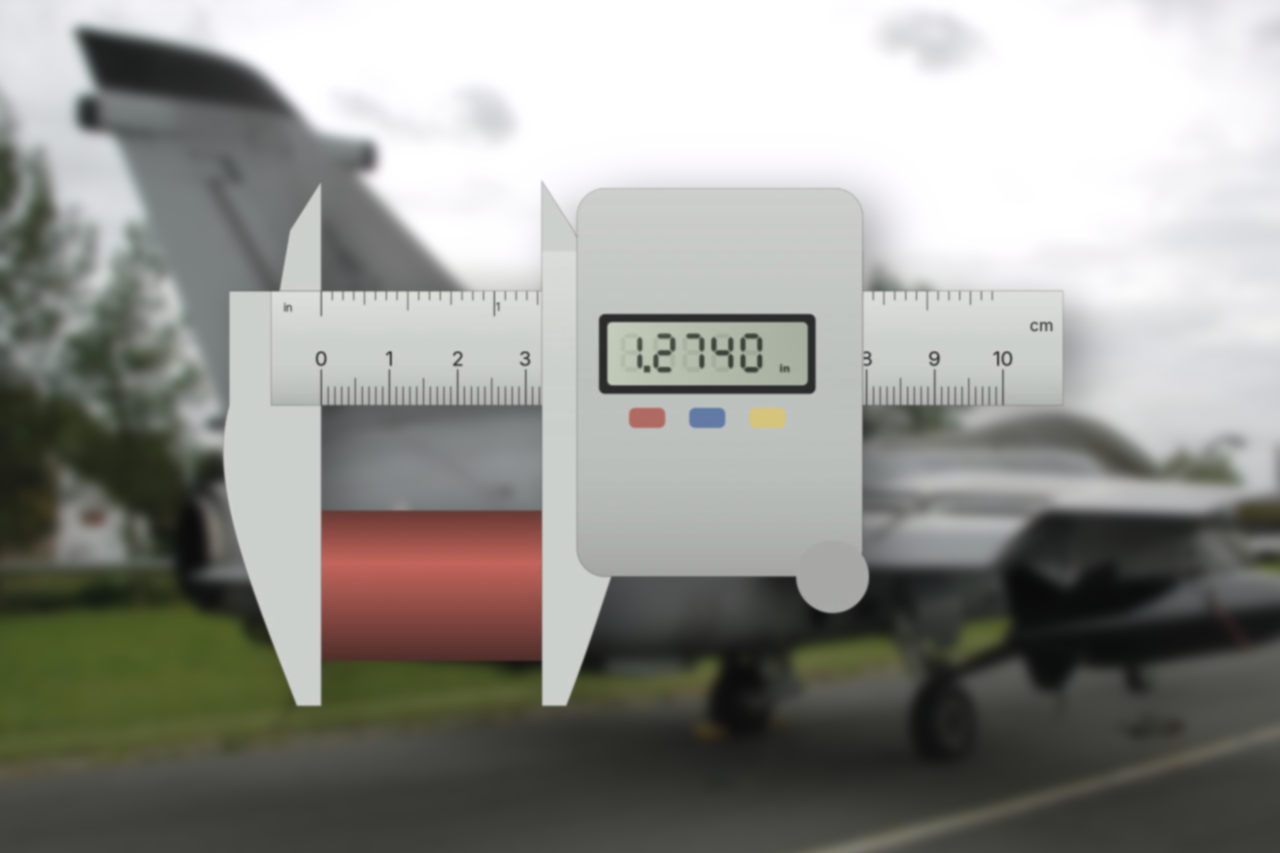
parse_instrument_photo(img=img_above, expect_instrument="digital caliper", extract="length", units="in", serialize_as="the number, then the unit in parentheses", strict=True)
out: 1.2740 (in)
